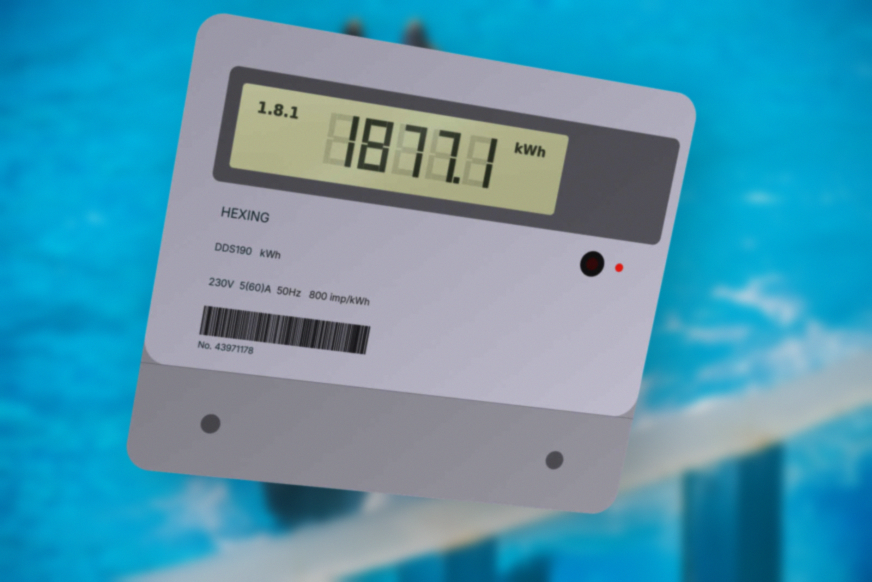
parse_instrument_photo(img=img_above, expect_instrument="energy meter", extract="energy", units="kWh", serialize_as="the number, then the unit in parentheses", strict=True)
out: 1877.1 (kWh)
